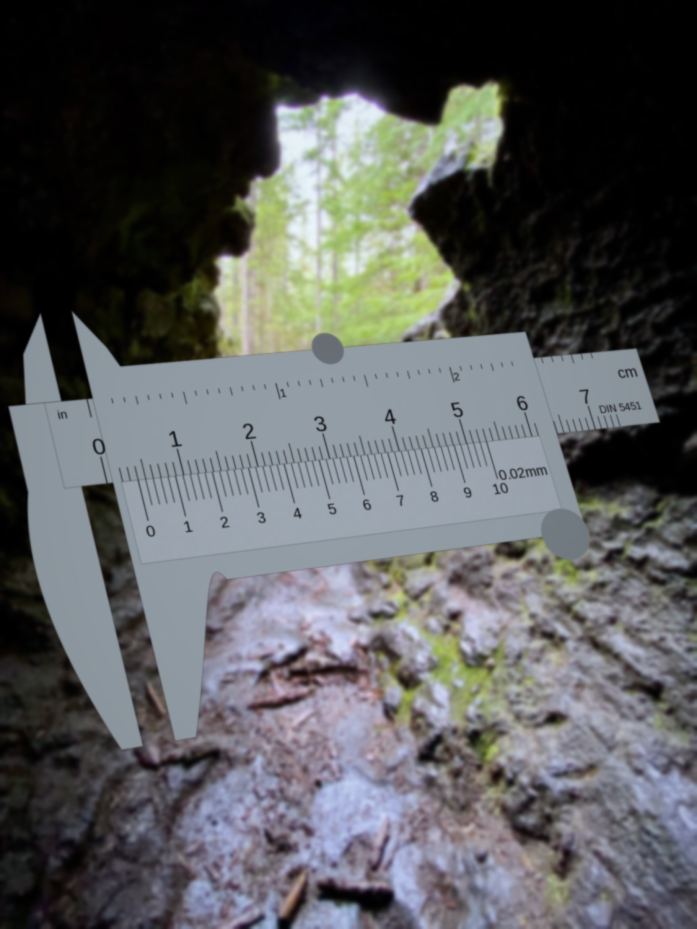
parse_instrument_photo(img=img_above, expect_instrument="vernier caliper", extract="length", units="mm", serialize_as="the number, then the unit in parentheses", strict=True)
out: 4.0 (mm)
